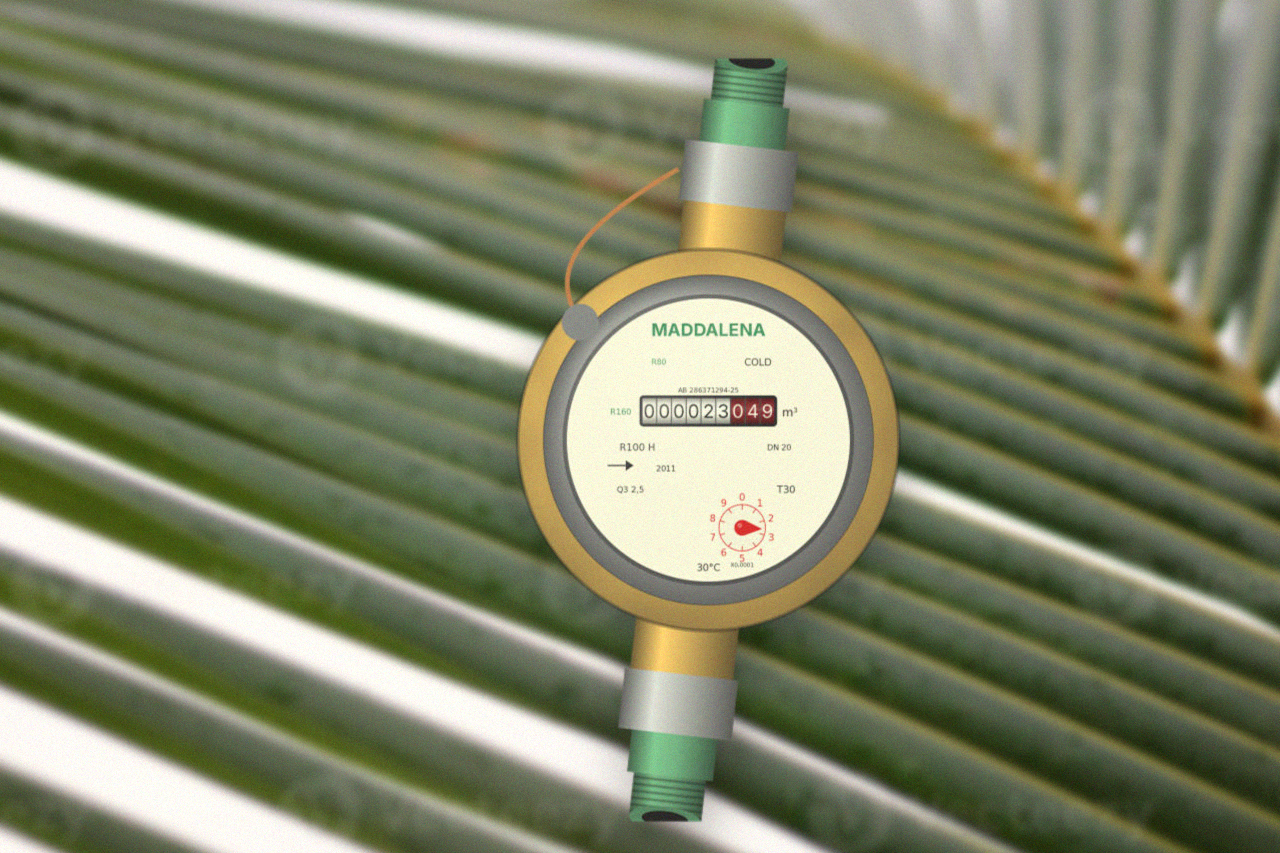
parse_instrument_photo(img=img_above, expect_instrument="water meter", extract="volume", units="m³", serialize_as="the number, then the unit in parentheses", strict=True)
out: 23.0492 (m³)
